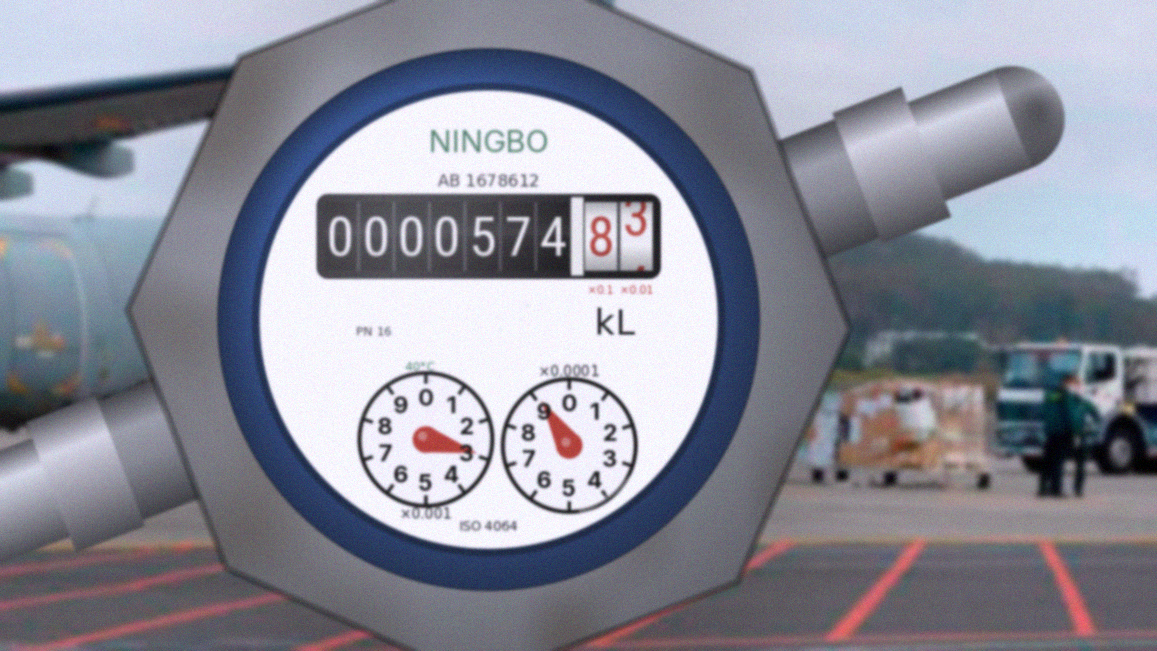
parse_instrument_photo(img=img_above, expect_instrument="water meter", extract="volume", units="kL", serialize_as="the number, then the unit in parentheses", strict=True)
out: 574.8329 (kL)
